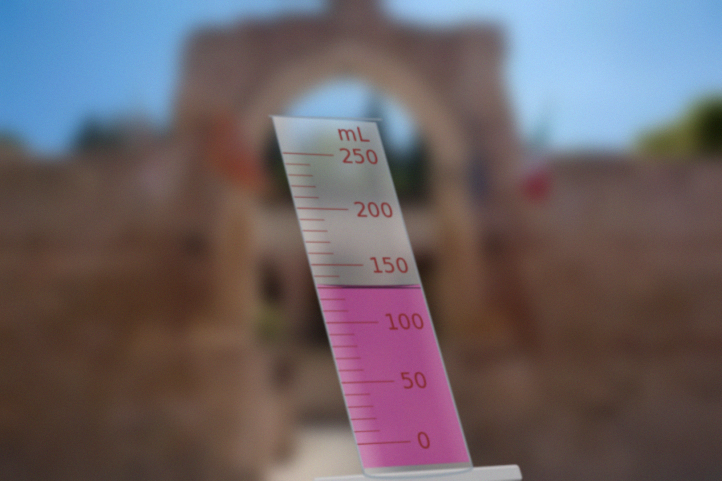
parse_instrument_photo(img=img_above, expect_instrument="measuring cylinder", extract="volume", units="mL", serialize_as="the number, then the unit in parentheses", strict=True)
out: 130 (mL)
